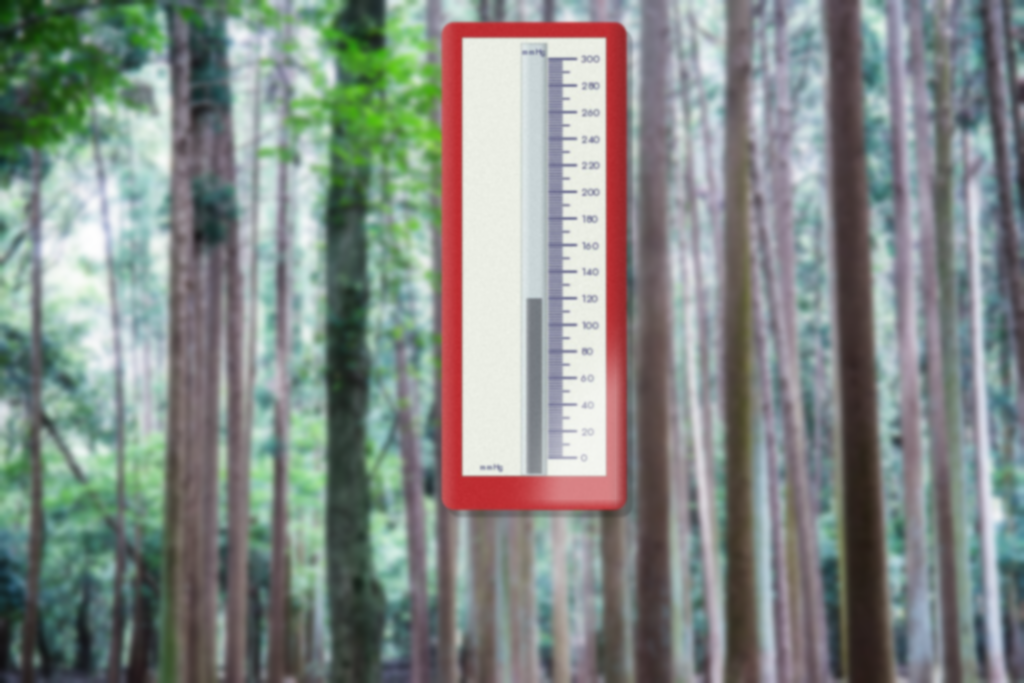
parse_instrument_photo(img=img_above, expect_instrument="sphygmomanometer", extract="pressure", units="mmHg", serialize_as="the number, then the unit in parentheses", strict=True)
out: 120 (mmHg)
